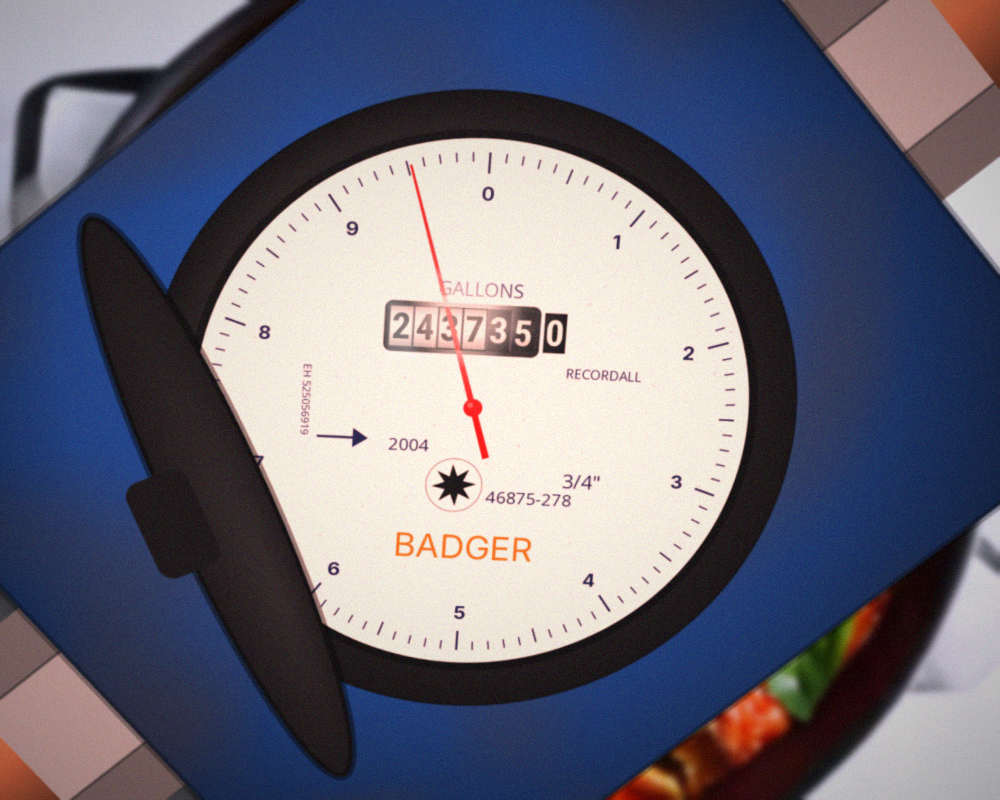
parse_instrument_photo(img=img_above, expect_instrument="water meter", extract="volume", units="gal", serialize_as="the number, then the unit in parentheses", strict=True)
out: 2437349.5 (gal)
